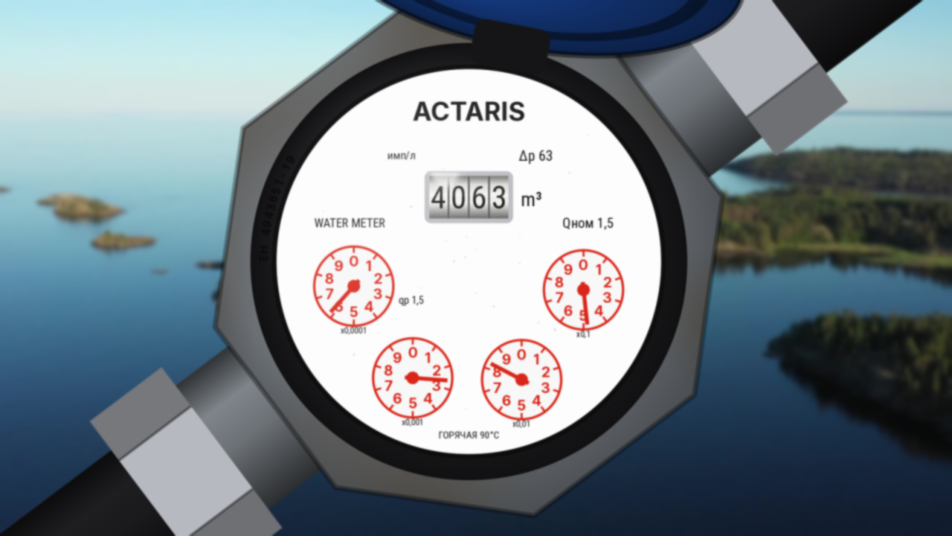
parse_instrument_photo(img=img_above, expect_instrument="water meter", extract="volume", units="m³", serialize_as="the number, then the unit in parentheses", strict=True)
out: 4063.4826 (m³)
